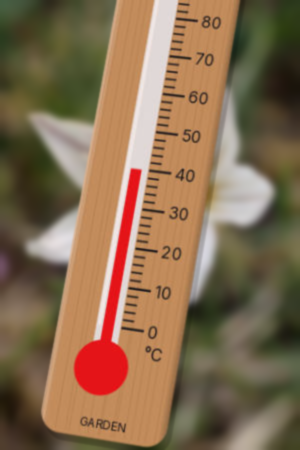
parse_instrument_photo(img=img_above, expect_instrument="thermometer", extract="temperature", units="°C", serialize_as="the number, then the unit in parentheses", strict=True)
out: 40 (°C)
